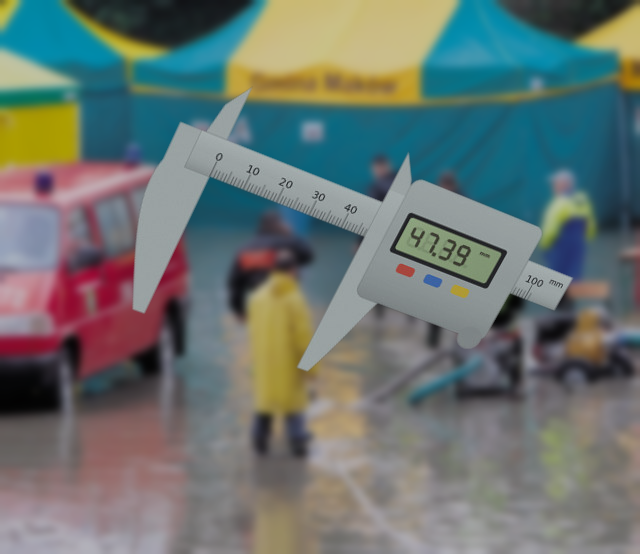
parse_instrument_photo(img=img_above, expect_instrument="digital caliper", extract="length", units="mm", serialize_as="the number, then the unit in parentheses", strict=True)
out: 47.39 (mm)
